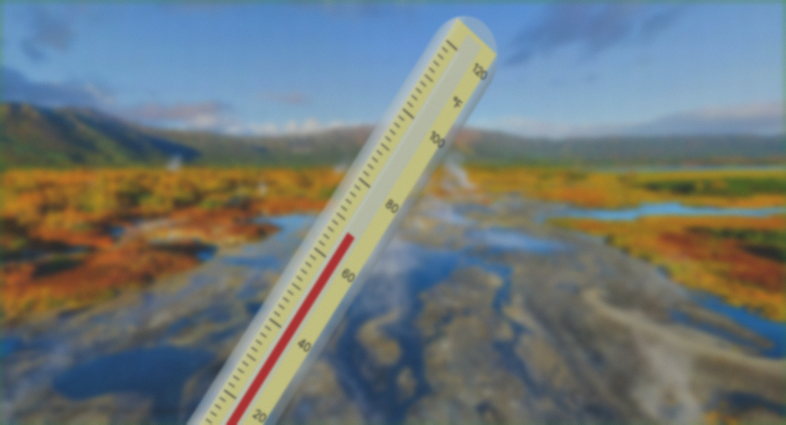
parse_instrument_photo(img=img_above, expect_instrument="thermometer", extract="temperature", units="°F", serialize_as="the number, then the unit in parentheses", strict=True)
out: 68 (°F)
